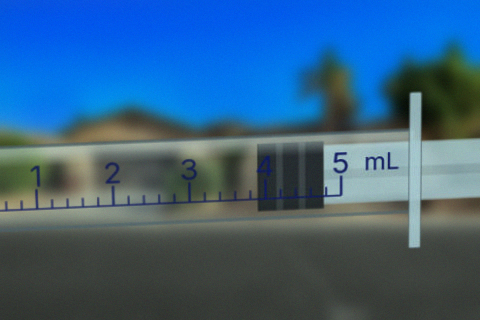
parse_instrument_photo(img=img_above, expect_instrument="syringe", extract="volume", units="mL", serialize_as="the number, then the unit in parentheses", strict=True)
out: 3.9 (mL)
